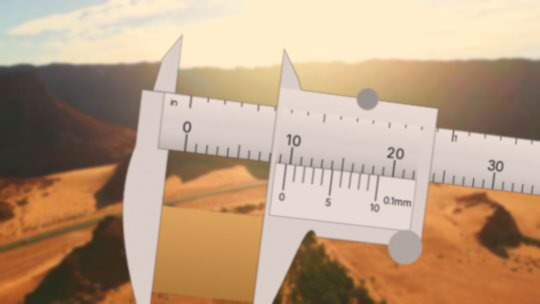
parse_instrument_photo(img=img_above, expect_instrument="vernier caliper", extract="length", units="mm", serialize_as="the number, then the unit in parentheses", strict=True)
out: 9.6 (mm)
